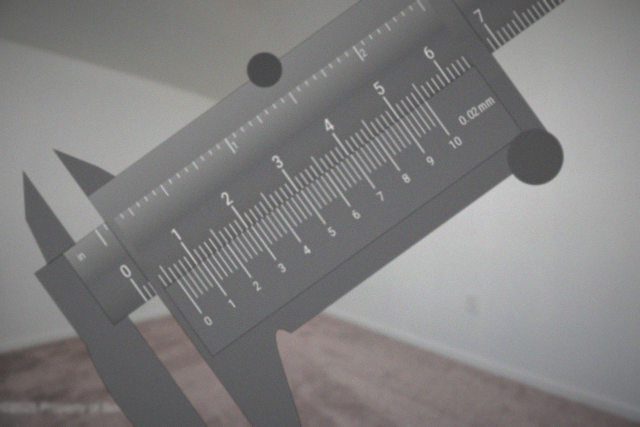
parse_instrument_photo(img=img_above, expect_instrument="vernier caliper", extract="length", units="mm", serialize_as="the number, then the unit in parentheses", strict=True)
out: 6.0 (mm)
